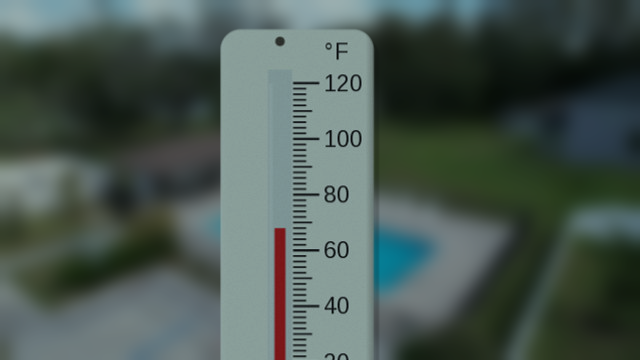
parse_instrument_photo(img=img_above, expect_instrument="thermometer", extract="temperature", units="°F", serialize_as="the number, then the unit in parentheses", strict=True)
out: 68 (°F)
